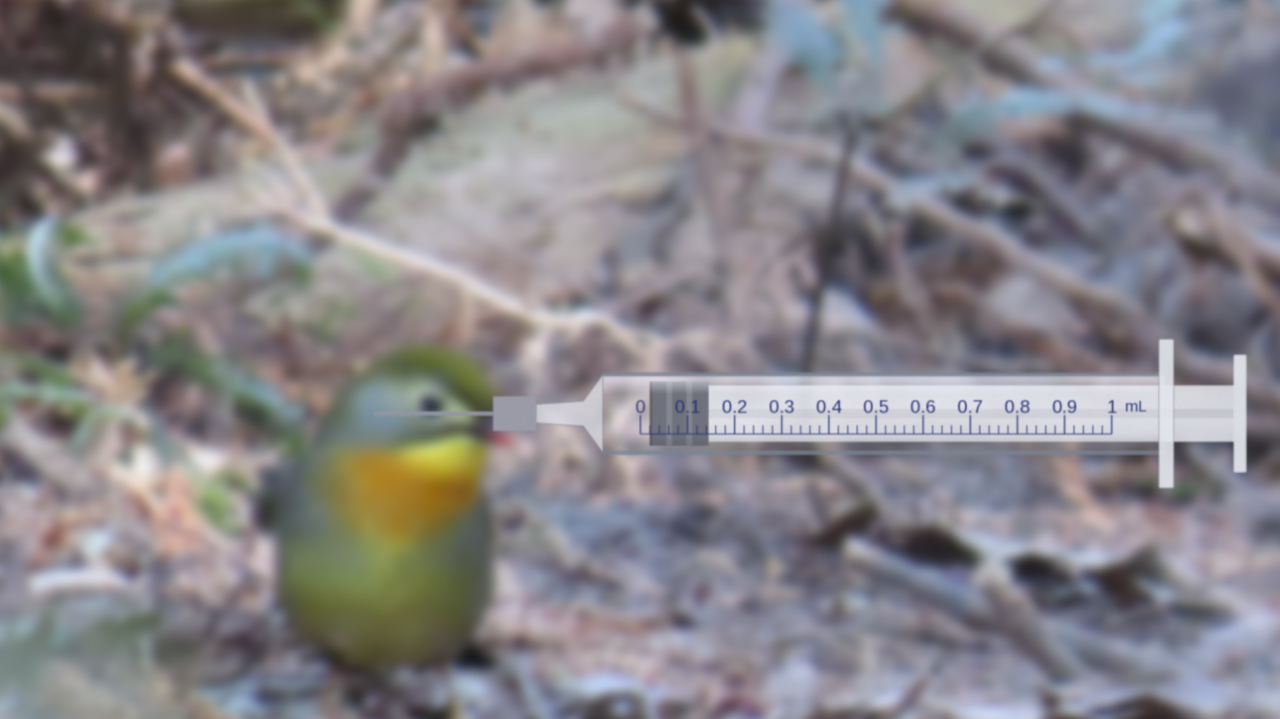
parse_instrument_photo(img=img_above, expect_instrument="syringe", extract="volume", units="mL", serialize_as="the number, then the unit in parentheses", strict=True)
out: 0.02 (mL)
